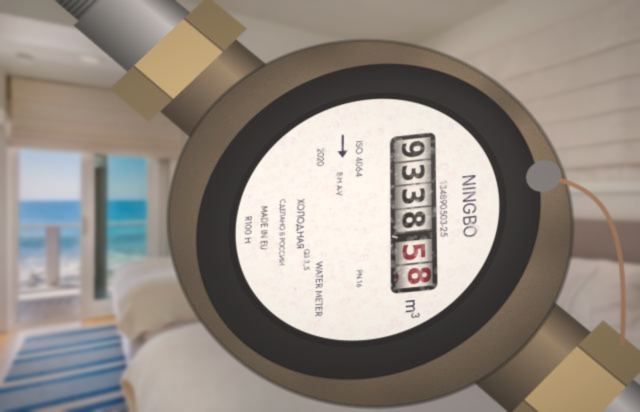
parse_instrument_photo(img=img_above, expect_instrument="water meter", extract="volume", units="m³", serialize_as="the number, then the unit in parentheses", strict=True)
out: 9338.58 (m³)
